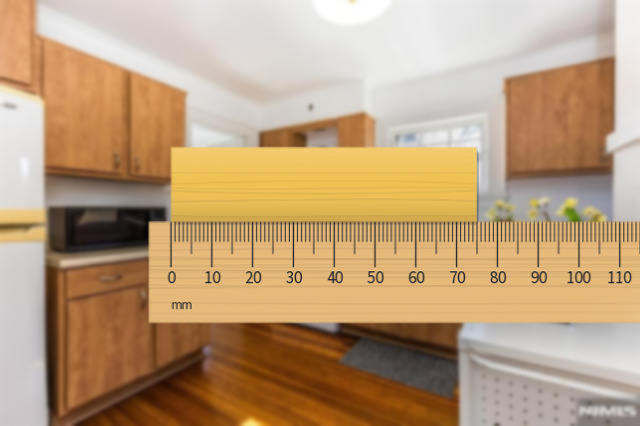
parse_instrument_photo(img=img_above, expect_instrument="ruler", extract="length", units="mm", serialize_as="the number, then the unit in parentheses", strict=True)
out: 75 (mm)
